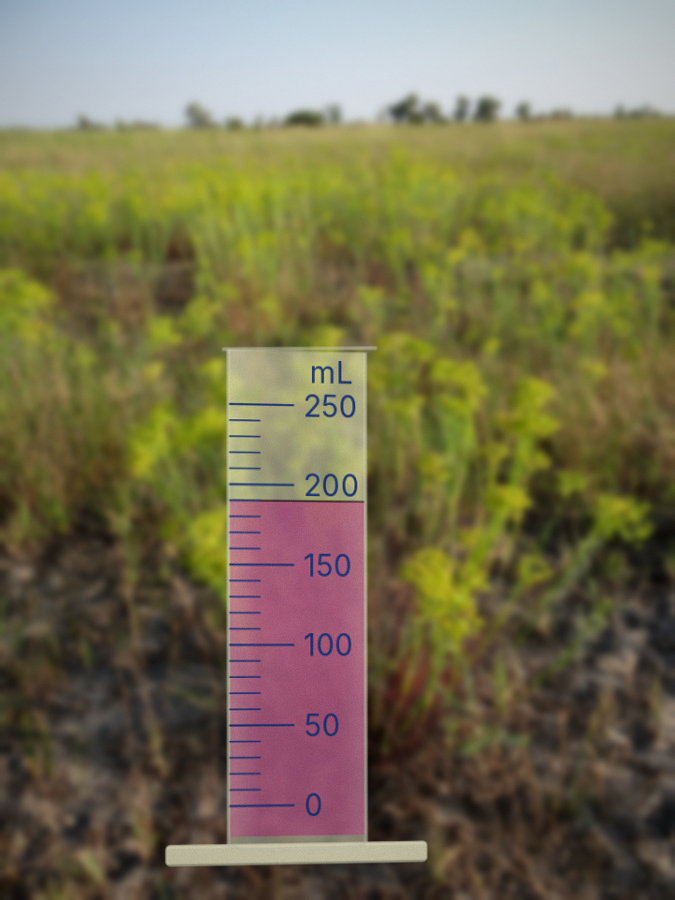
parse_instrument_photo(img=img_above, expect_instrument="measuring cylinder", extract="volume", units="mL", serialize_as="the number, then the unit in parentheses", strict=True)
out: 190 (mL)
